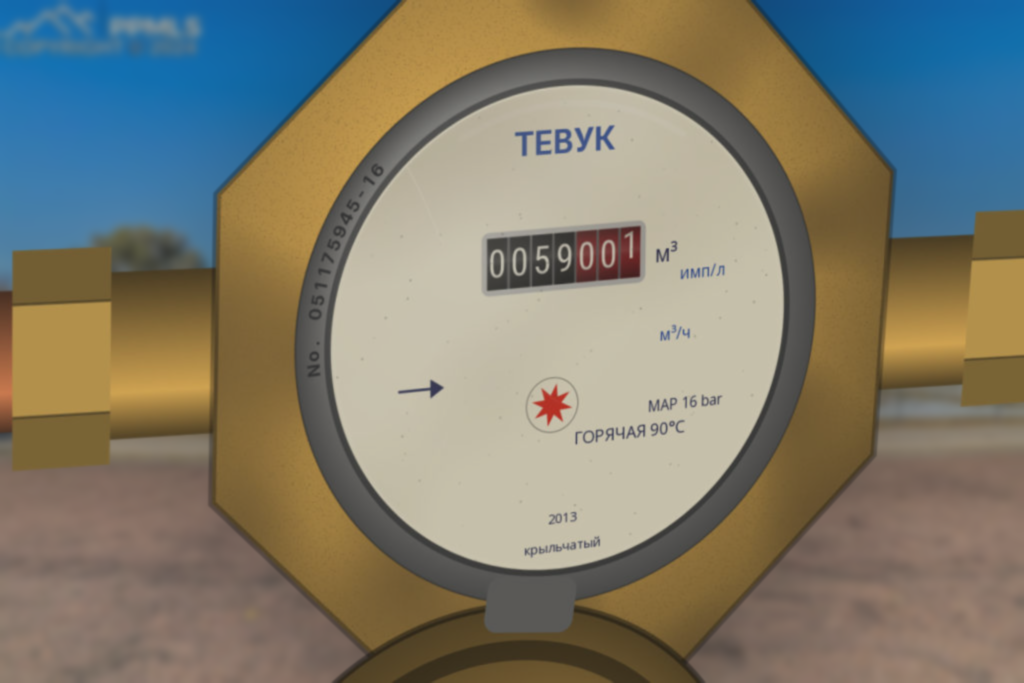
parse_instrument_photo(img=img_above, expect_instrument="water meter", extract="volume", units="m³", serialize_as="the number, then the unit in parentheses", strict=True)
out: 59.001 (m³)
